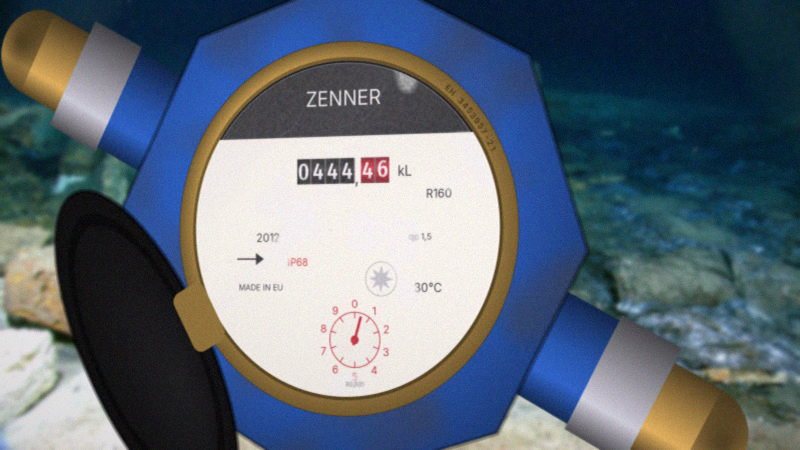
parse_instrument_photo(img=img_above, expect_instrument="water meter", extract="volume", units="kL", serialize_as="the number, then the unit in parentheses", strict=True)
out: 444.460 (kL)
